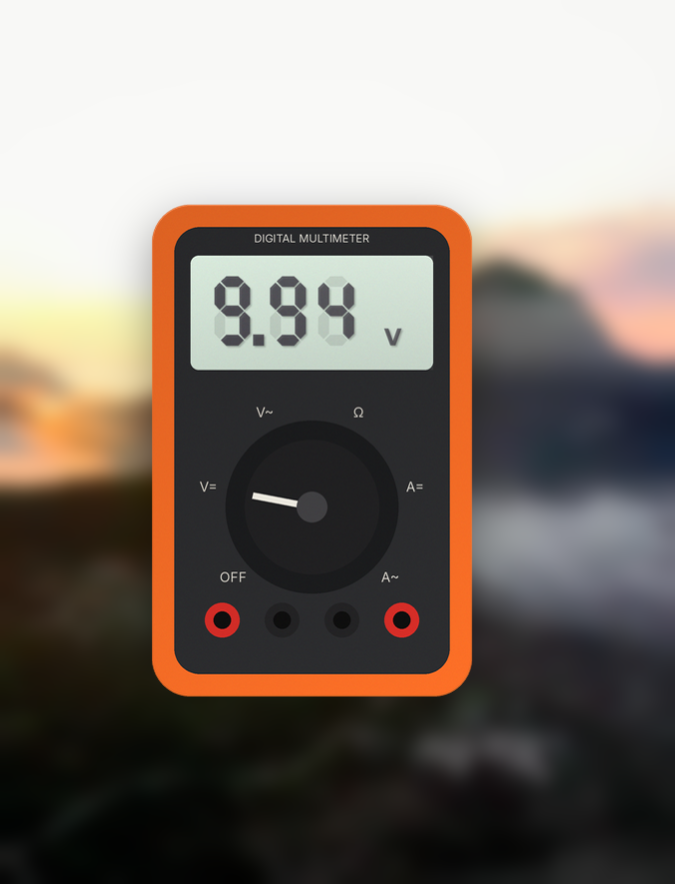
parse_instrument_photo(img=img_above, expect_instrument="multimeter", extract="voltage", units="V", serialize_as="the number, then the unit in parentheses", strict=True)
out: 9.94 (V)
